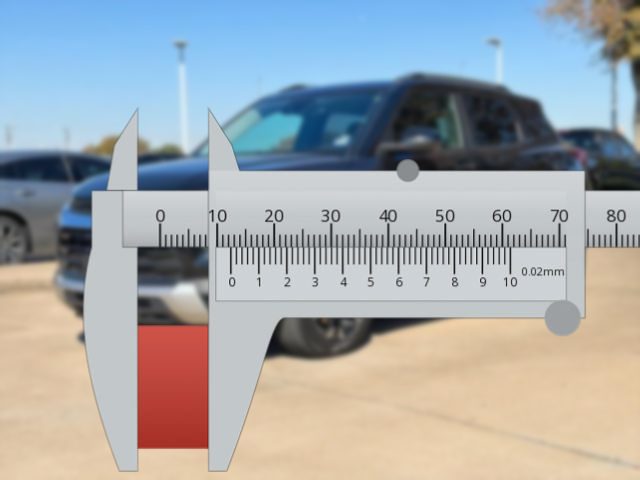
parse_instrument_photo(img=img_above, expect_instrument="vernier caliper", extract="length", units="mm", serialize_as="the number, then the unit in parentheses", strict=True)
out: 12.4 (mm)
